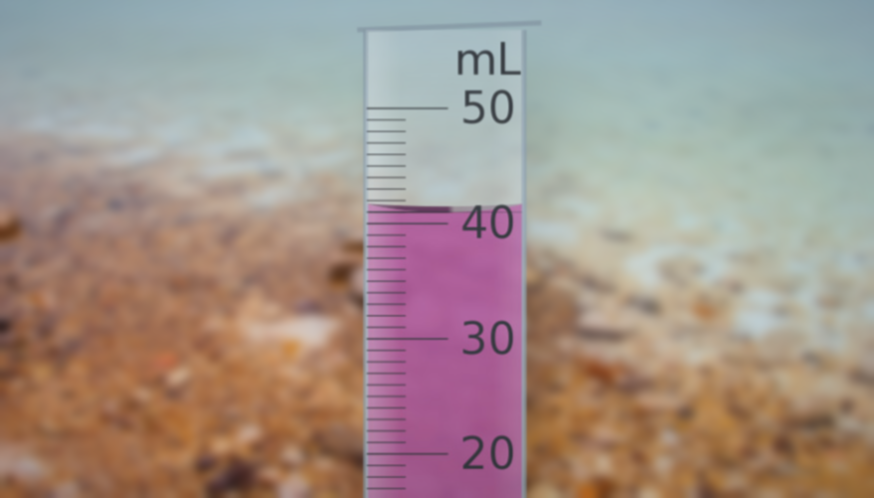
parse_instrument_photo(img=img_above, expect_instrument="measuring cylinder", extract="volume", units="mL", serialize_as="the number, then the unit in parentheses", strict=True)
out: 41 (mL)
